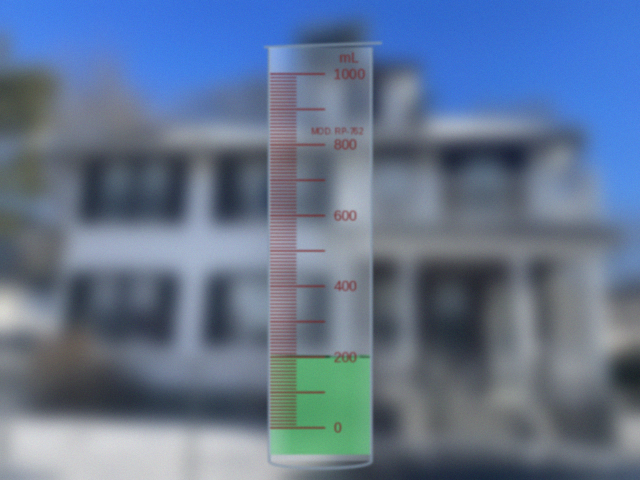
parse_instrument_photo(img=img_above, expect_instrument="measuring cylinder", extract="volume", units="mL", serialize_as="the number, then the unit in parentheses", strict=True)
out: 200 (mL)
